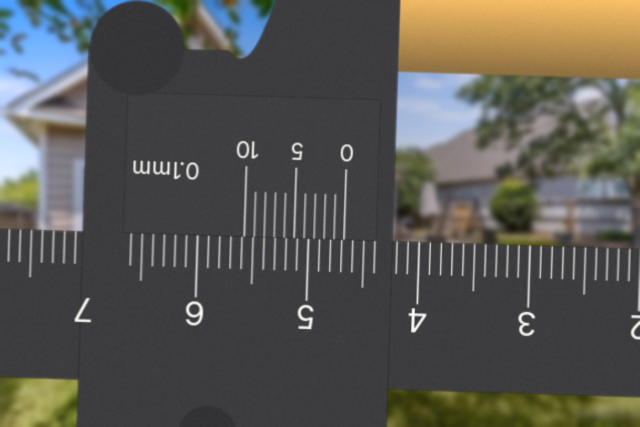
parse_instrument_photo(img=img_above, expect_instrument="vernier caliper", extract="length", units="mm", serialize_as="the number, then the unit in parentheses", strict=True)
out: 46.8 (mm)
